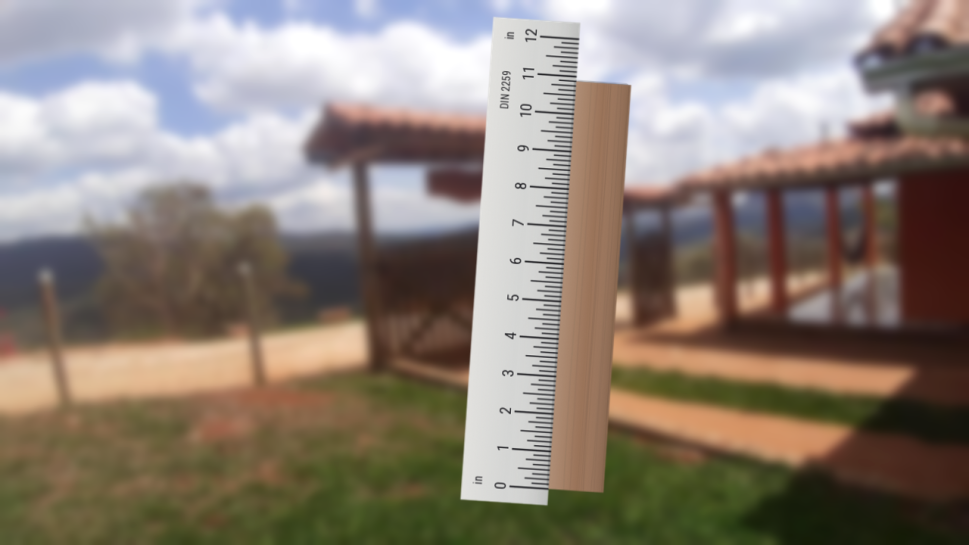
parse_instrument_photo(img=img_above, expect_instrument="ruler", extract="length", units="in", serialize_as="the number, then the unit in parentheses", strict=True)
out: 10.875 (in)
